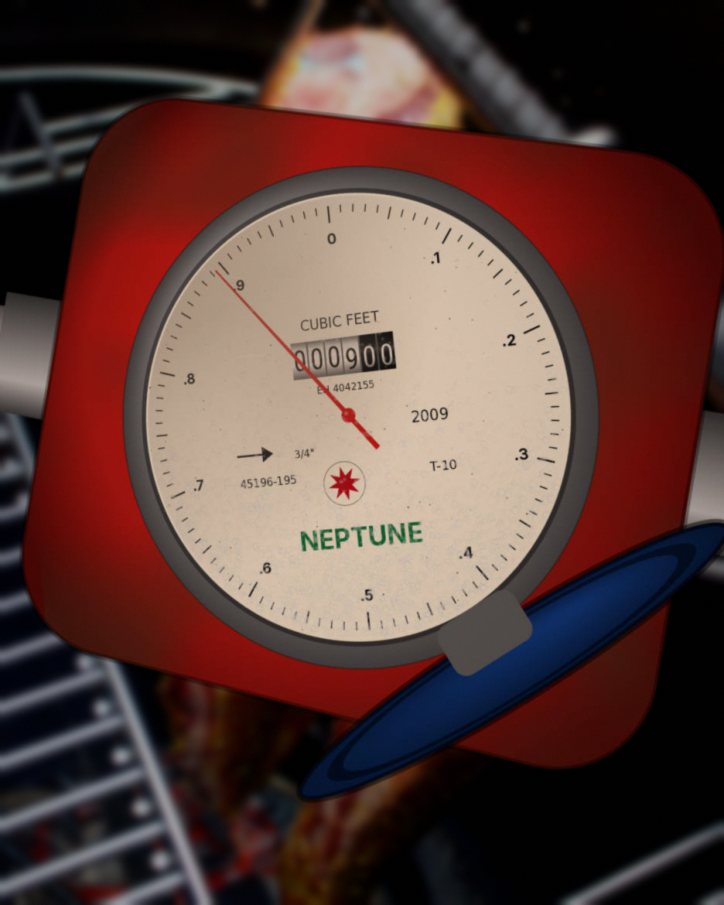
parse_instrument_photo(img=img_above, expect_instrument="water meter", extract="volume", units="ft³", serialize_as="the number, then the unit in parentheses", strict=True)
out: 899.89 (ft³)
